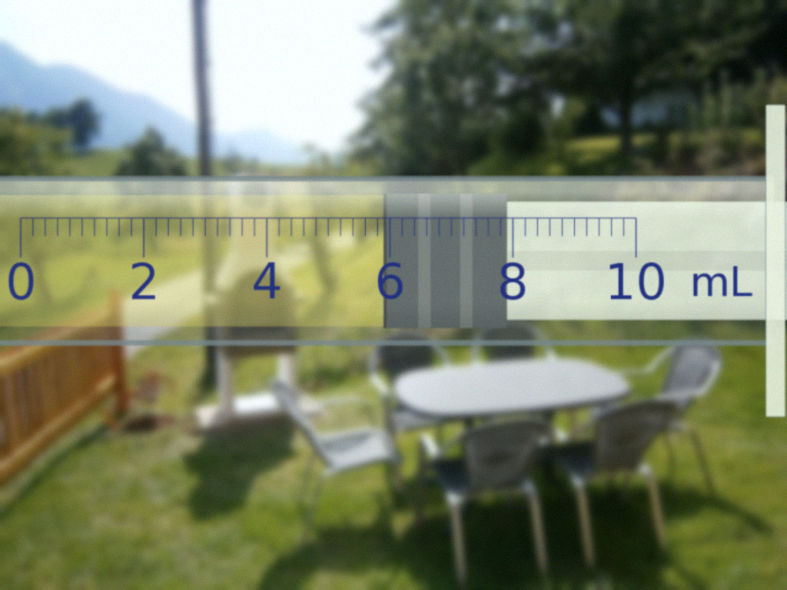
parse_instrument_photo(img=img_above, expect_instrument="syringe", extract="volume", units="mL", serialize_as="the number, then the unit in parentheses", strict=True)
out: 5.9 (mL)
